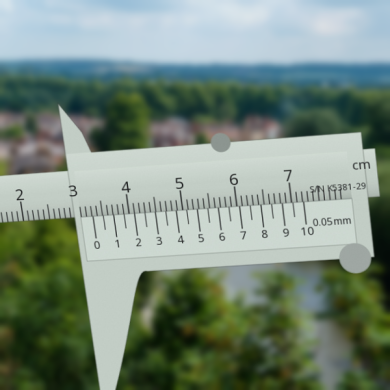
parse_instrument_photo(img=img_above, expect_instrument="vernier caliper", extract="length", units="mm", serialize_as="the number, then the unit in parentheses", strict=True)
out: 33.2 (mm)
